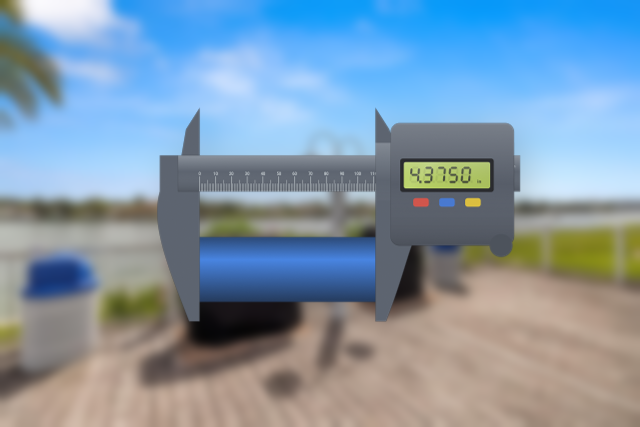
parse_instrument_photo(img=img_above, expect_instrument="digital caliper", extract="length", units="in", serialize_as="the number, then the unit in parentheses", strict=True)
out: 4.3750 (in)
